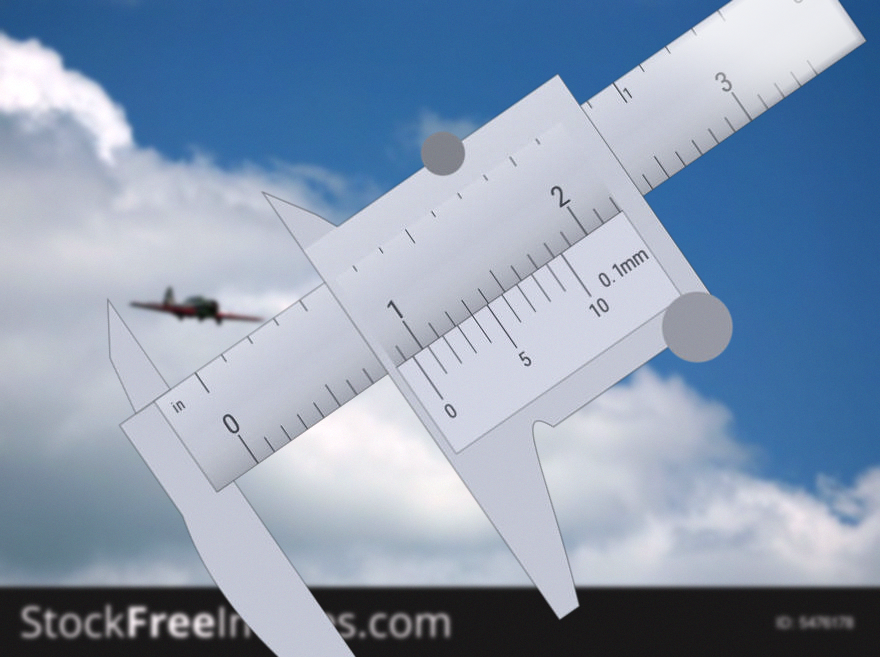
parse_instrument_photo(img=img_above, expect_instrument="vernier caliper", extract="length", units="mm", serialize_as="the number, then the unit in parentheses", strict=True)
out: 9.4 (mm)
